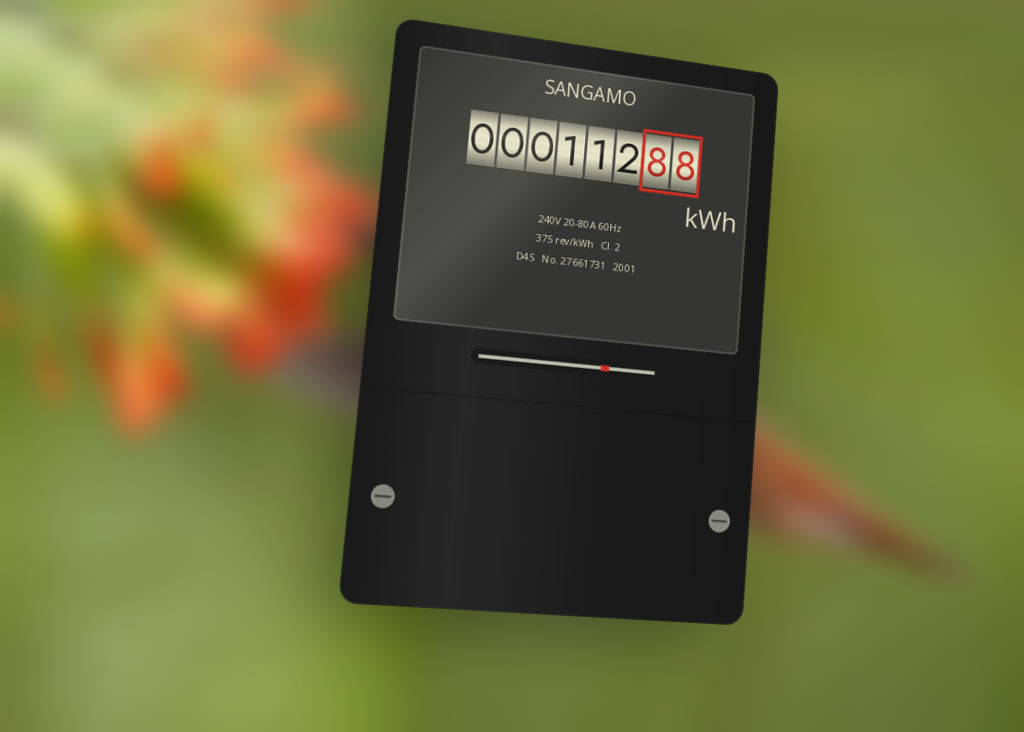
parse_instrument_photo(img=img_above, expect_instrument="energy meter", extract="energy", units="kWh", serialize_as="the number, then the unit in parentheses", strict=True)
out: 112.88 (kWh)
